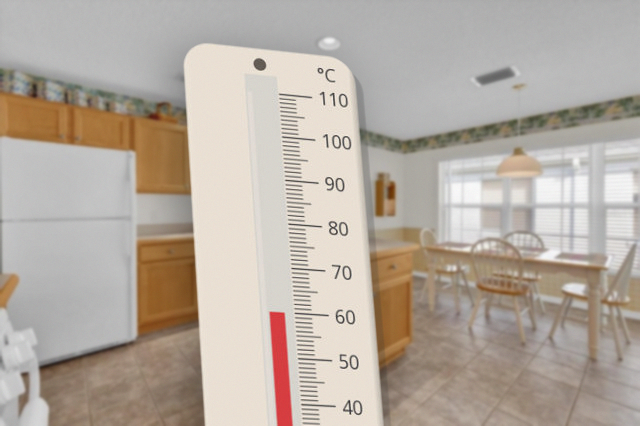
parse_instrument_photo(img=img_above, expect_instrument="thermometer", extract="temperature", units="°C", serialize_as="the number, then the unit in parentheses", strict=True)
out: 60 (°C)
